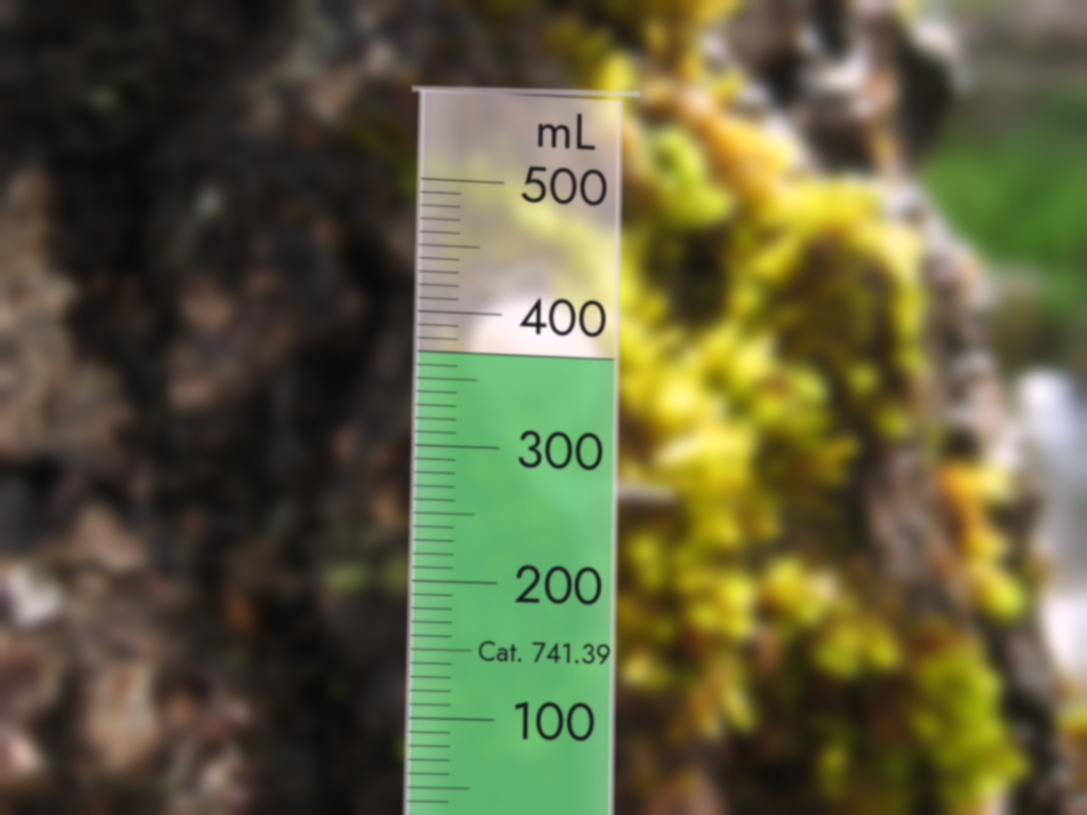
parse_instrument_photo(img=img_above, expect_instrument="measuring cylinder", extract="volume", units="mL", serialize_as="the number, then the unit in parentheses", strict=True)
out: 370 (mL)
